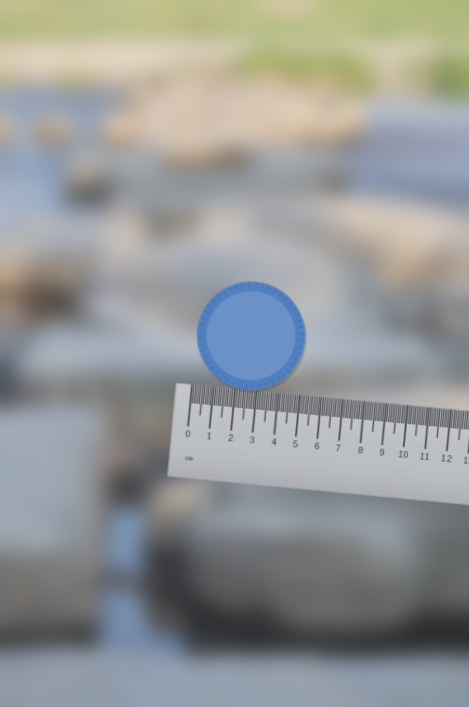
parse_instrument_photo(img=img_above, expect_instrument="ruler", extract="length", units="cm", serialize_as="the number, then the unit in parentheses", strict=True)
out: 5 (cm)
